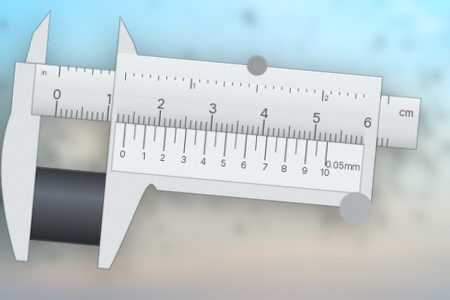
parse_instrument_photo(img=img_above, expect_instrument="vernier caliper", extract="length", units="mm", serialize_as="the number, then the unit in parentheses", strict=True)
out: 13.5 (mm)
